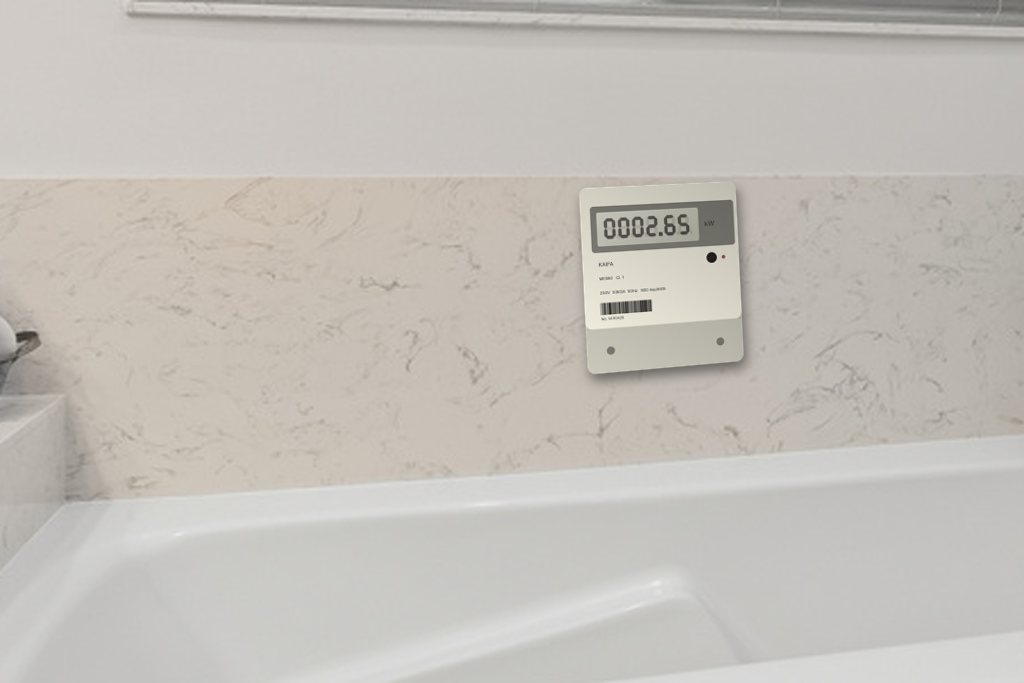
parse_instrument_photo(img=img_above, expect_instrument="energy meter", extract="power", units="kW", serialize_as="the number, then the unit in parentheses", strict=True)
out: 2.65 (kW)
